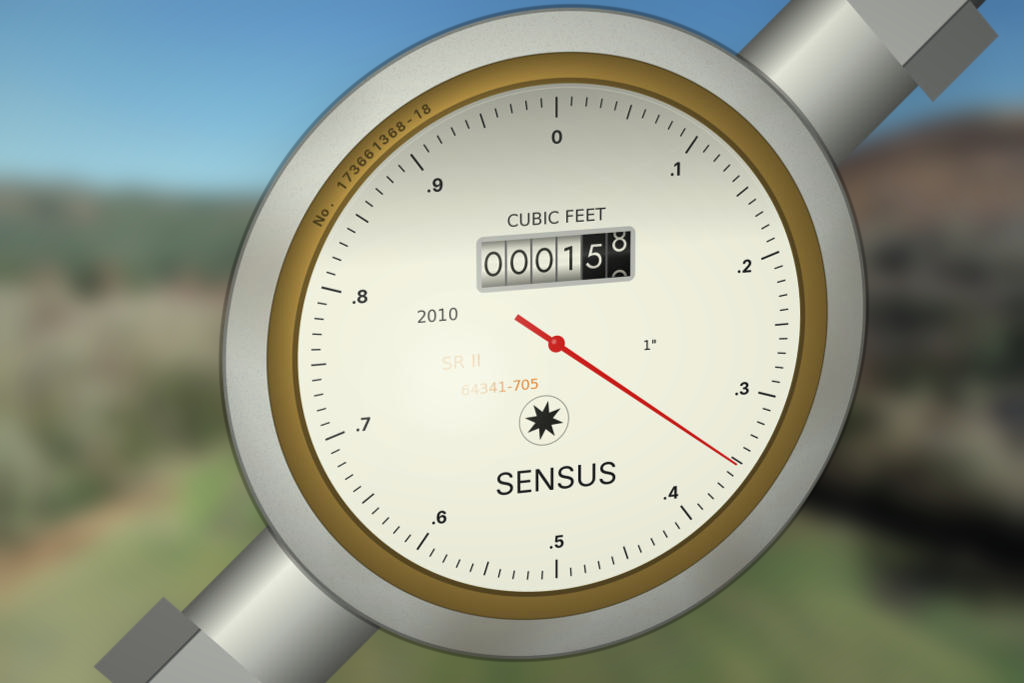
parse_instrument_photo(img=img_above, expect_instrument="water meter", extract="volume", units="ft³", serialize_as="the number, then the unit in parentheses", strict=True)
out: 158.35 (ft³)
